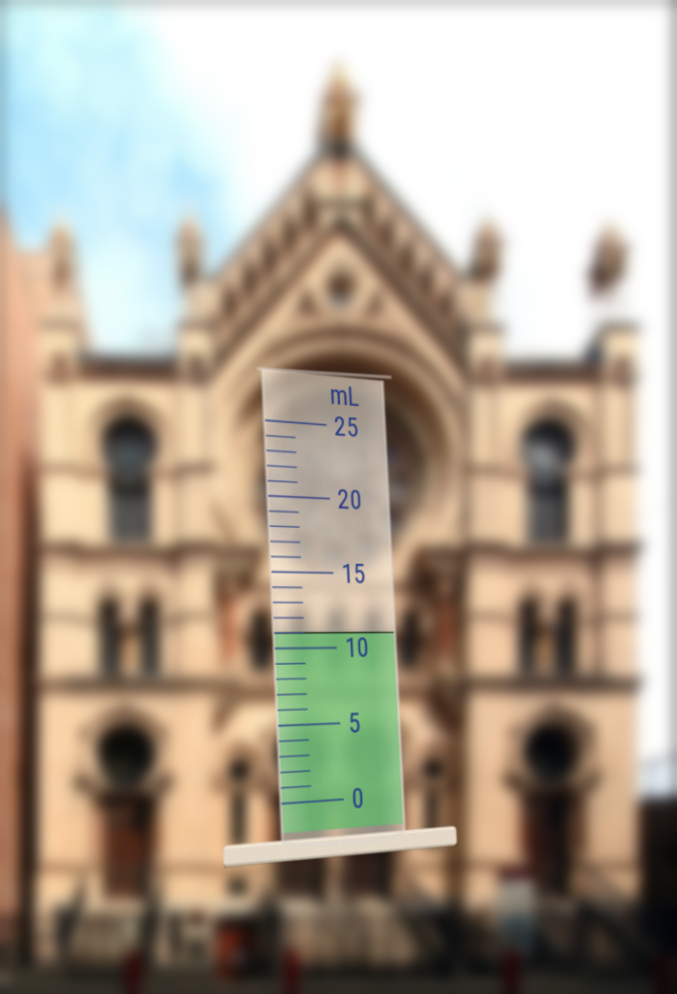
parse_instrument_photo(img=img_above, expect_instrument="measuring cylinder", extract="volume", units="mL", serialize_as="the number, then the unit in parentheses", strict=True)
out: 11 (mL)
